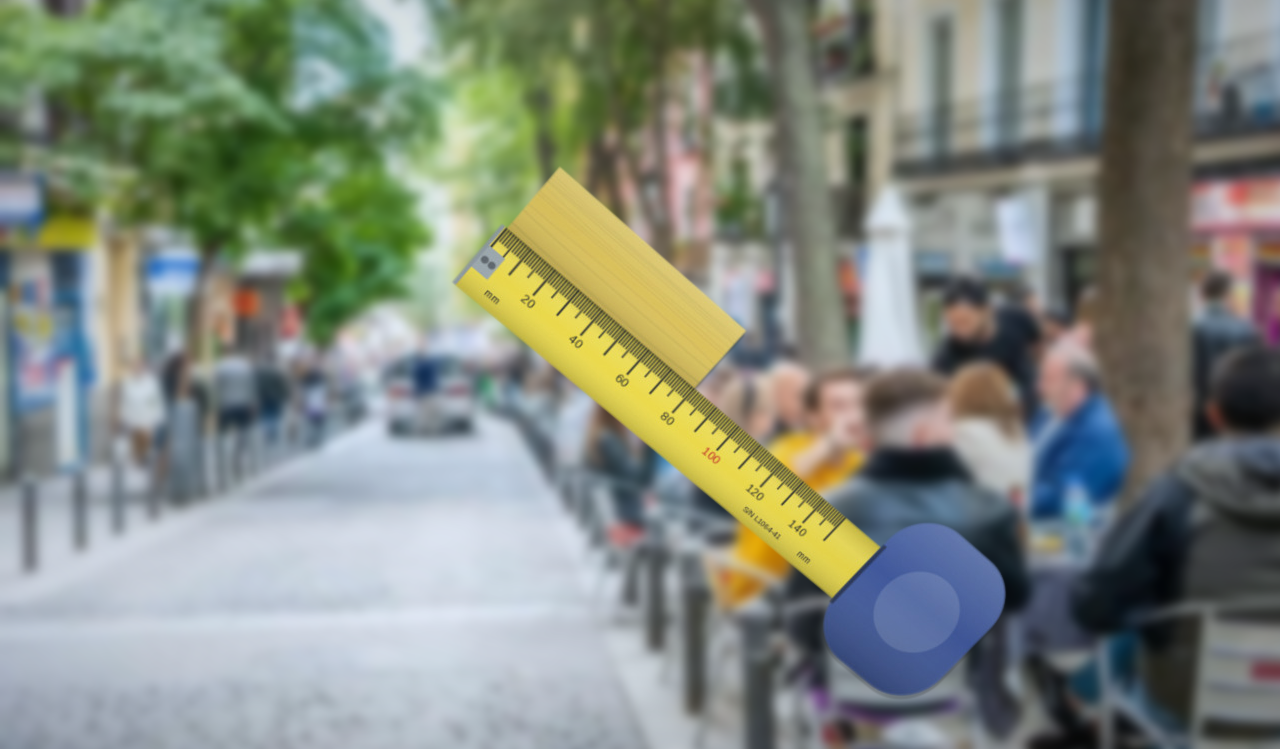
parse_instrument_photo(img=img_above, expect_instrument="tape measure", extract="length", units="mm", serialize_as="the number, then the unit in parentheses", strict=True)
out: 80 (mm)
